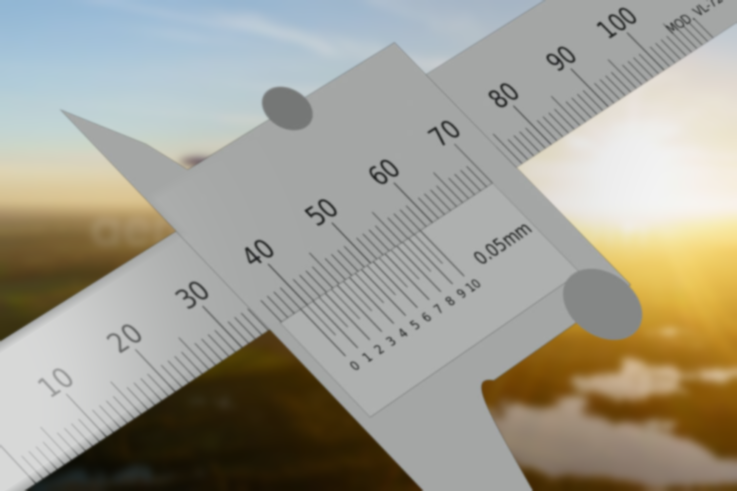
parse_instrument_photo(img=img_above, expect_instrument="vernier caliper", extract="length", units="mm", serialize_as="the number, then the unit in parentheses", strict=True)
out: 39.0 (mm)
